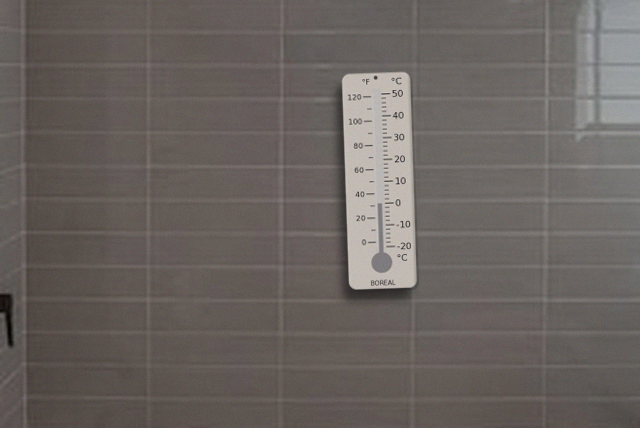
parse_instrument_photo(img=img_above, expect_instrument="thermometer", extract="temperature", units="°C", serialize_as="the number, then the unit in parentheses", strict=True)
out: 0 (°C)
